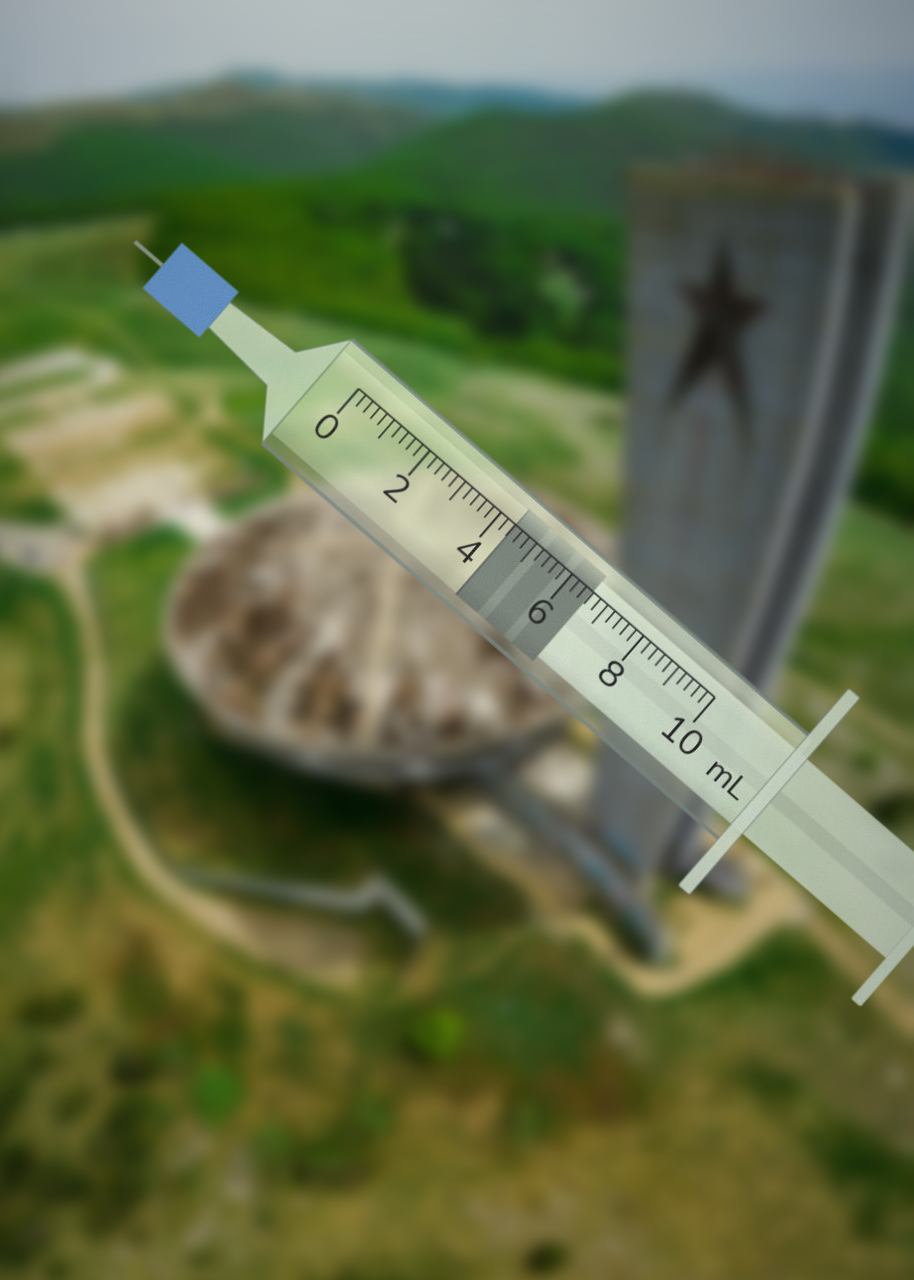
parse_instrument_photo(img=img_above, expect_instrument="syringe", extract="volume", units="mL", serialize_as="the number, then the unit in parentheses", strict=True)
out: 4.4 (mL)
